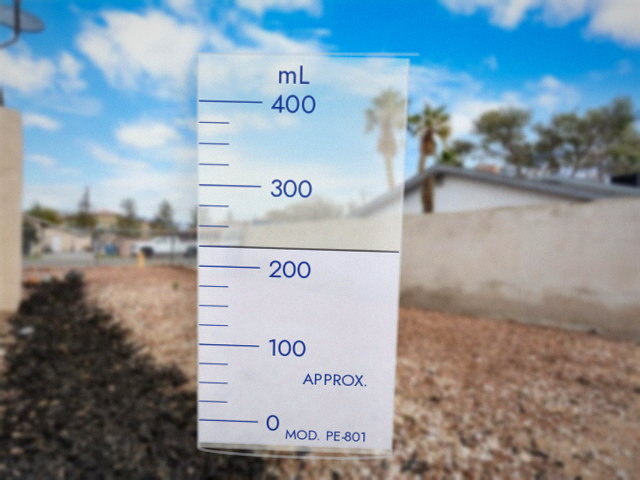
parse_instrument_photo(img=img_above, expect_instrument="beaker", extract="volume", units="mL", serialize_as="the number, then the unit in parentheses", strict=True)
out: 225 (mL)
